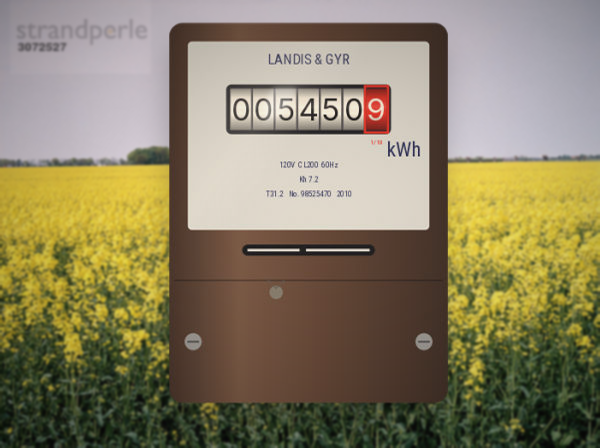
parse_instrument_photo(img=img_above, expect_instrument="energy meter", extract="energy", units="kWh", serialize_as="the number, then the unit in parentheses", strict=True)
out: 5450.9 (kWh)
